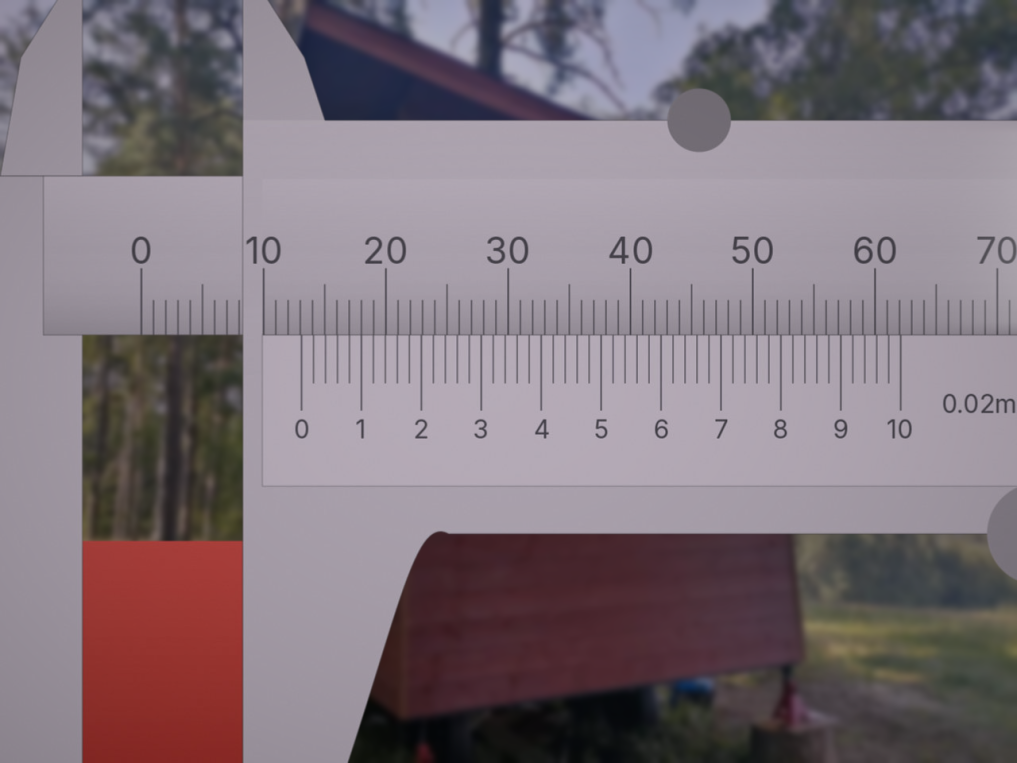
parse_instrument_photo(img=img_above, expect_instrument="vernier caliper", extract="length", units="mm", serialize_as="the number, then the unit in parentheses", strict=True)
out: 13.1 (mm)
